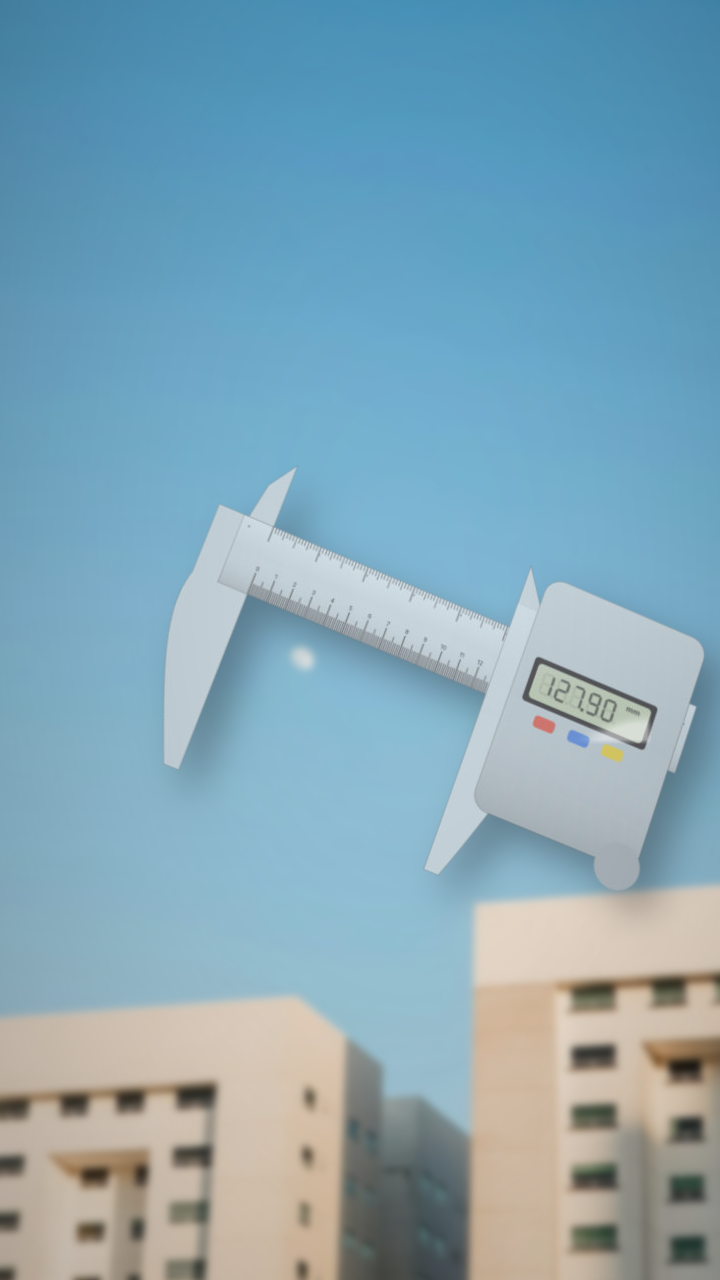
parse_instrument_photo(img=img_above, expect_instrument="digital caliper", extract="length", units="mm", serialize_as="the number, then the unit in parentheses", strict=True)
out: 127.90 (mm)
